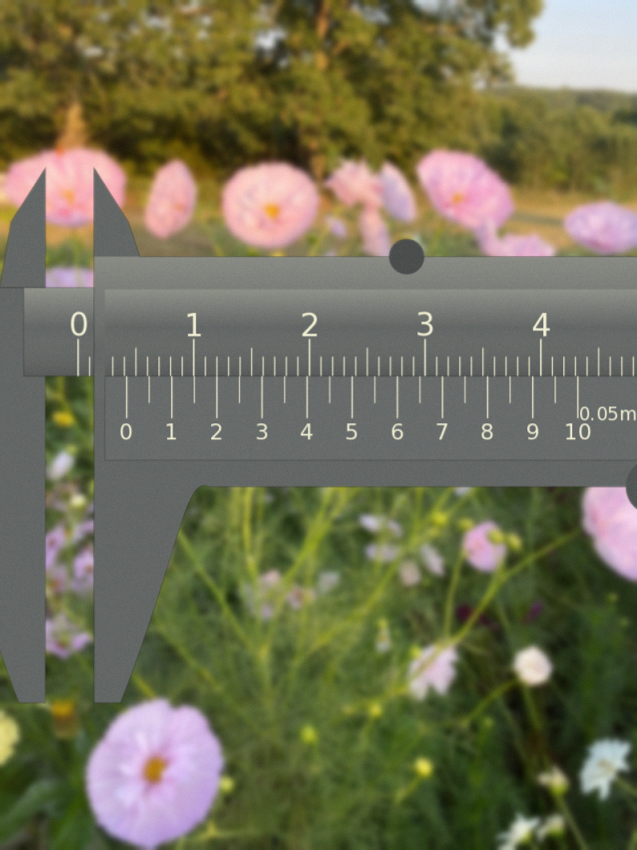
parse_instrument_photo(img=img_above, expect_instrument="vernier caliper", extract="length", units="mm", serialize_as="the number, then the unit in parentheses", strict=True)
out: 4.2 (mm)
